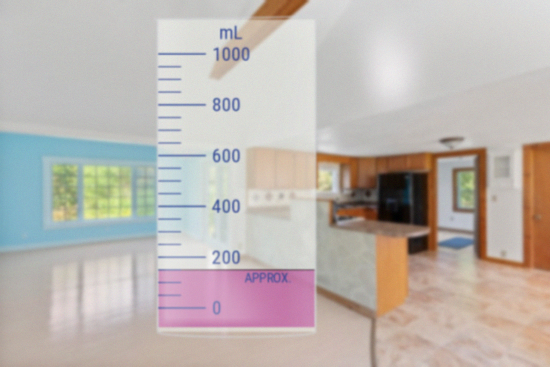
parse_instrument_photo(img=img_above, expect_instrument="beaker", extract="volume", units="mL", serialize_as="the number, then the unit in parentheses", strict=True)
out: 150 (mL)
